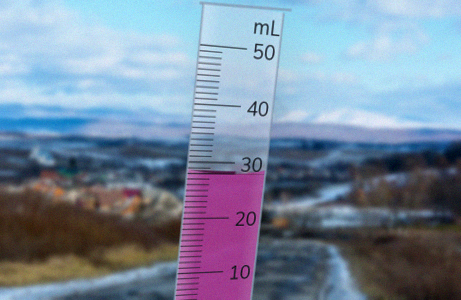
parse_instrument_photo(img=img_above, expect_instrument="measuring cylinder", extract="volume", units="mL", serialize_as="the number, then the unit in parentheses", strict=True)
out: 28 (mL)
